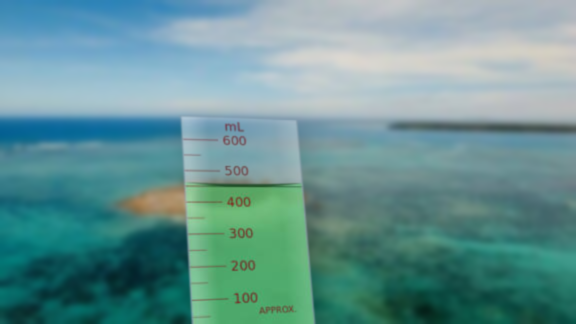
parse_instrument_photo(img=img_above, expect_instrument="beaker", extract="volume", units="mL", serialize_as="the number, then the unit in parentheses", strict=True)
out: 450 (mL)
